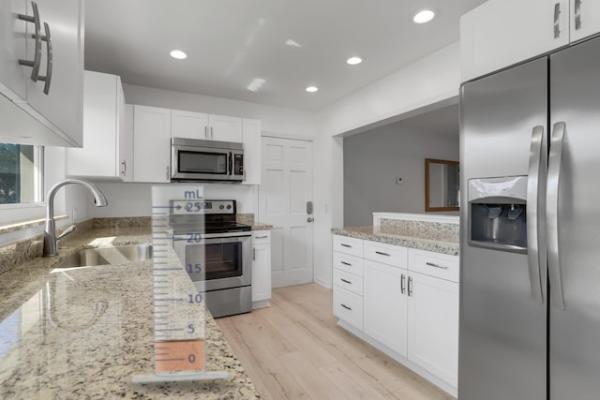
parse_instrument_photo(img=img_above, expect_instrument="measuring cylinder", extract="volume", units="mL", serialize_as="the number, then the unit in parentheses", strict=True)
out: 3 (mL)
